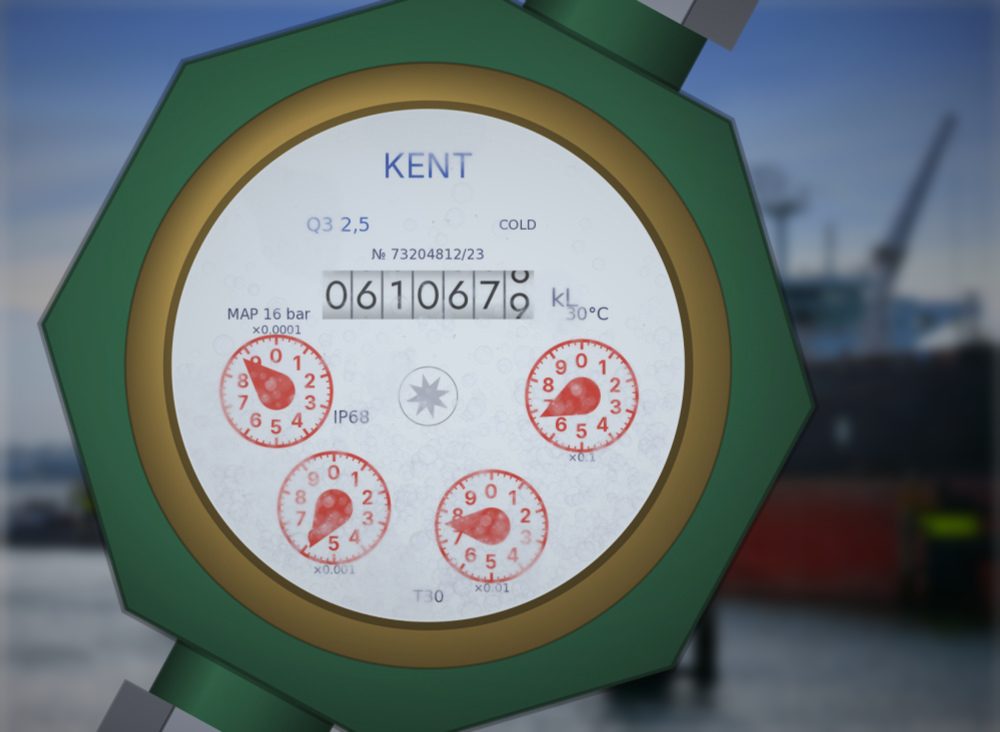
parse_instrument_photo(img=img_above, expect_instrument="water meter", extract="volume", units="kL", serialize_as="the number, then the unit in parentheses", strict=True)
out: 610678.6758 (kL)
